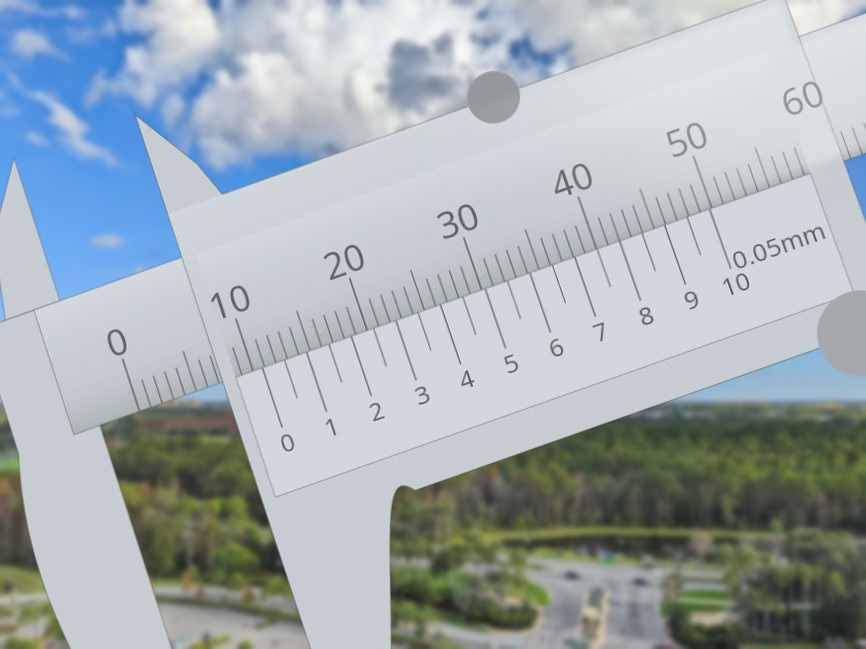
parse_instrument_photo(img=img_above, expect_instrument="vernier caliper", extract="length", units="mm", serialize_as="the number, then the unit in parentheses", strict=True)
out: 10.8 (mm)
